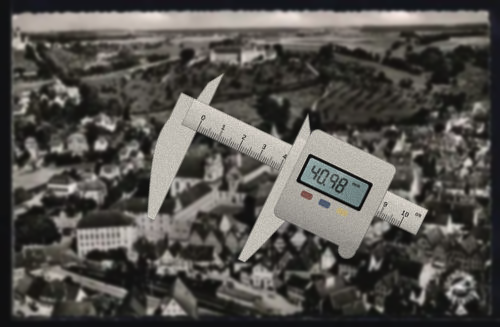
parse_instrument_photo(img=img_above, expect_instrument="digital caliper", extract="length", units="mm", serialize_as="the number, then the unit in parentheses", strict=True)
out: 40.98 (mm)
